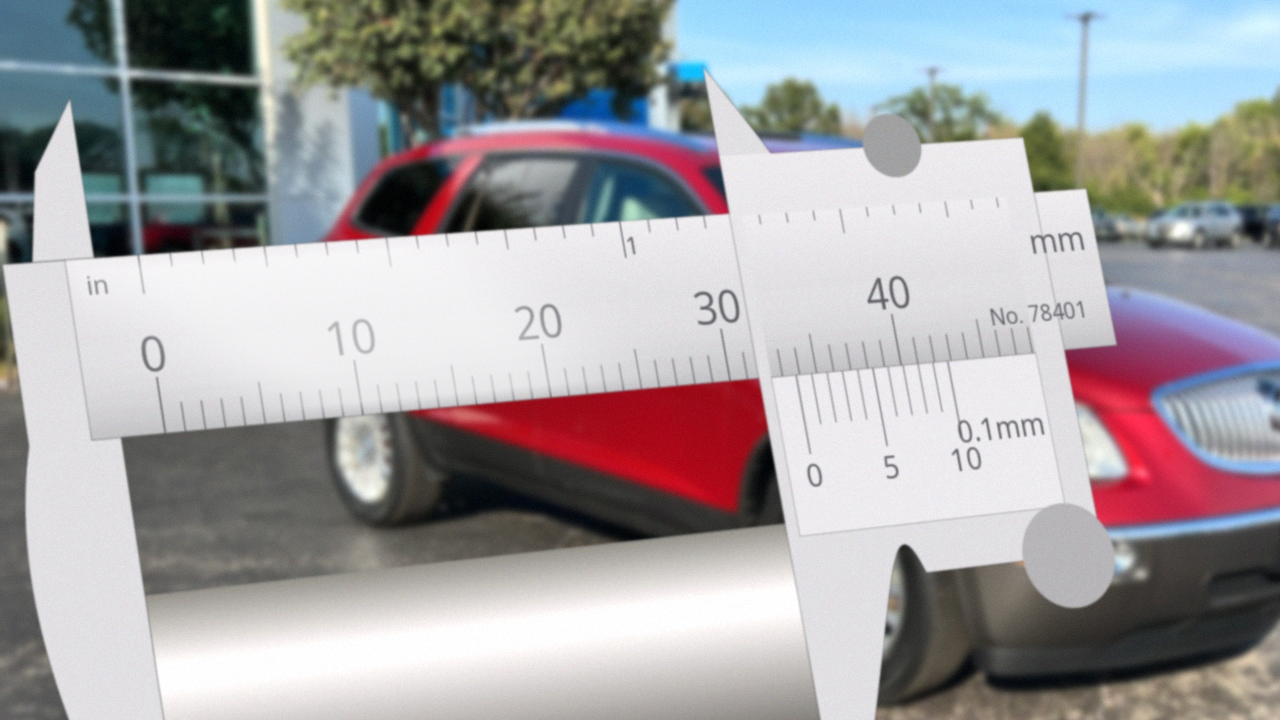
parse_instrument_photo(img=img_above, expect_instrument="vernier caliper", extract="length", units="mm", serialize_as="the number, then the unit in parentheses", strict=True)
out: 33.8 (mm)
